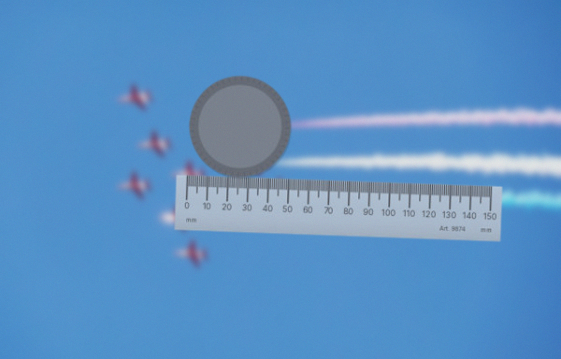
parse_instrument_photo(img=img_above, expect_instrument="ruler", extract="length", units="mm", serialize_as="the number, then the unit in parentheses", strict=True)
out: 50 (mm)
